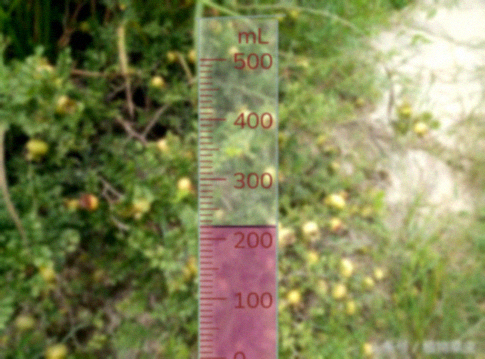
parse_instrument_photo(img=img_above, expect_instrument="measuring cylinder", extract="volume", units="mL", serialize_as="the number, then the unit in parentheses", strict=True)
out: 220 (mL)
